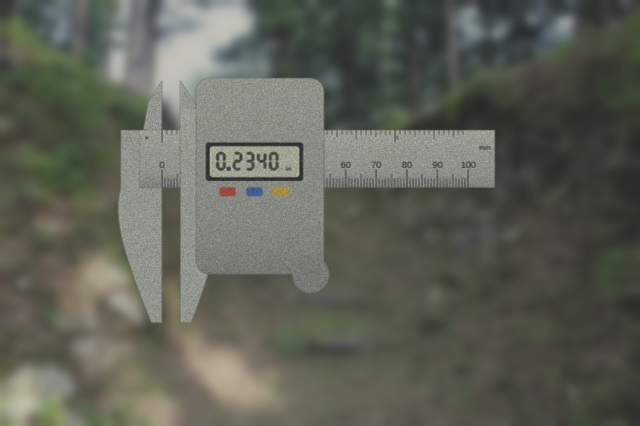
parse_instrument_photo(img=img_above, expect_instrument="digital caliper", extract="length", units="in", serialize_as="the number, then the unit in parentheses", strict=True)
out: 0.2340 (in)
